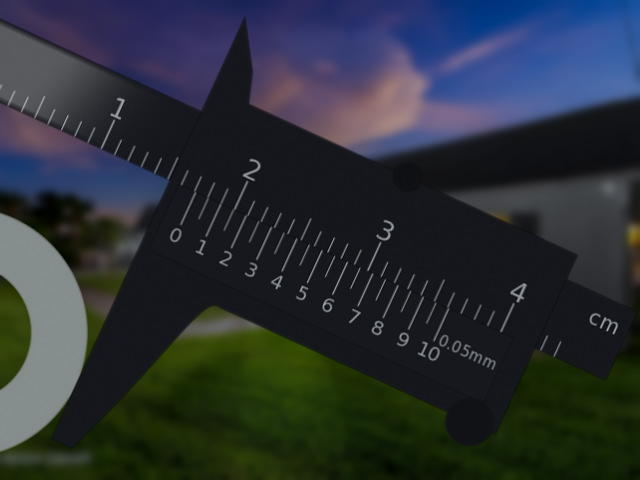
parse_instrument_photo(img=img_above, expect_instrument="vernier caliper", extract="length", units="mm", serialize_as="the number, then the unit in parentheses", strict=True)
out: 17.1 (mm)
